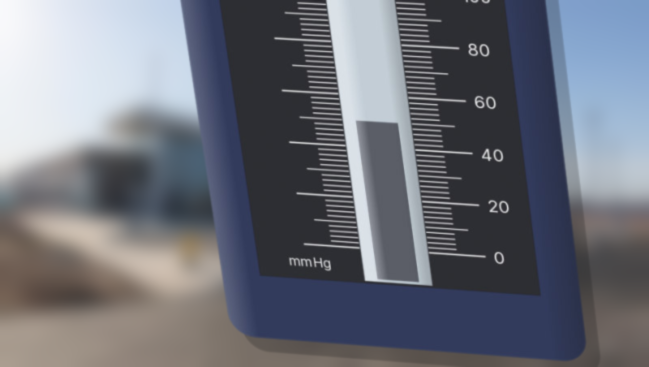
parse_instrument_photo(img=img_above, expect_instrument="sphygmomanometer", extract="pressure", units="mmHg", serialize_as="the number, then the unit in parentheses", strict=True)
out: 50 (mmHg)
